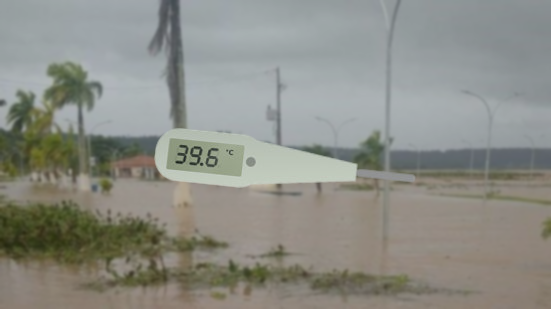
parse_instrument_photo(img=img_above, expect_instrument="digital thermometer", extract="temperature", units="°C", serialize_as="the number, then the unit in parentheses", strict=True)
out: 39.6 (°C)
